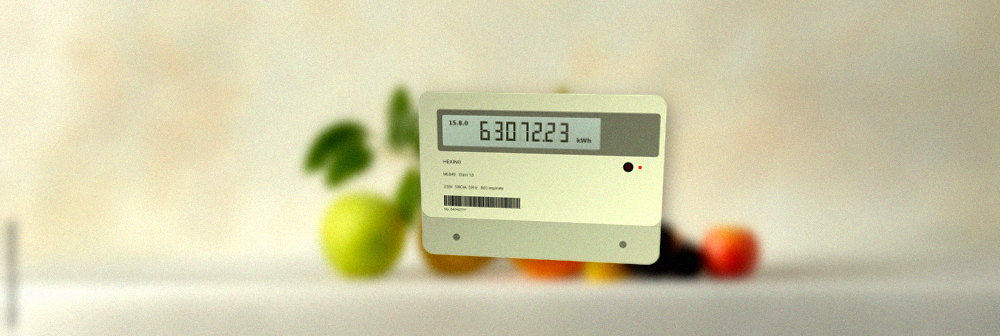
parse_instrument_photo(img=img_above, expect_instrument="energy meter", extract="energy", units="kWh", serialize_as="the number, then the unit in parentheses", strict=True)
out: 63072.23 (kWh)
